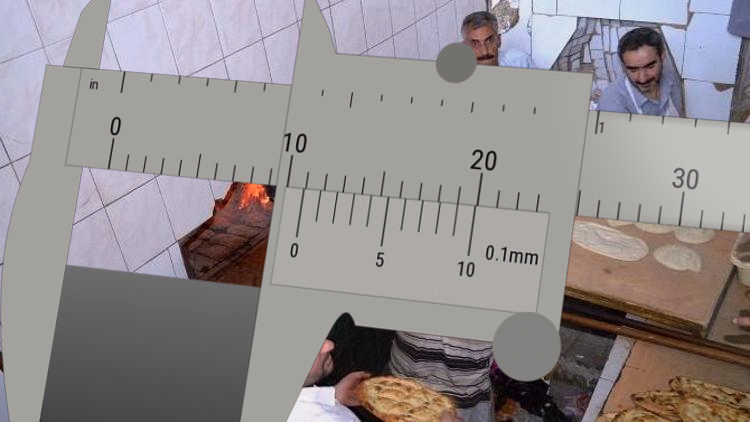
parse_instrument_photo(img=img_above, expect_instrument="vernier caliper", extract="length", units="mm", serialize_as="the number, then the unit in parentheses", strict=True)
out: 10.9 (mm)
